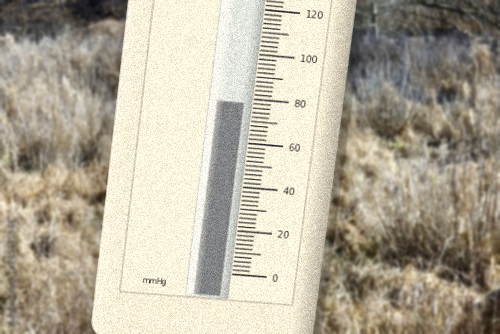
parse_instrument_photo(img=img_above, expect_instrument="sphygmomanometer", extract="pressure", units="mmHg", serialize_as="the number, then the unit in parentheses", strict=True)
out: 78 (mmHg)
